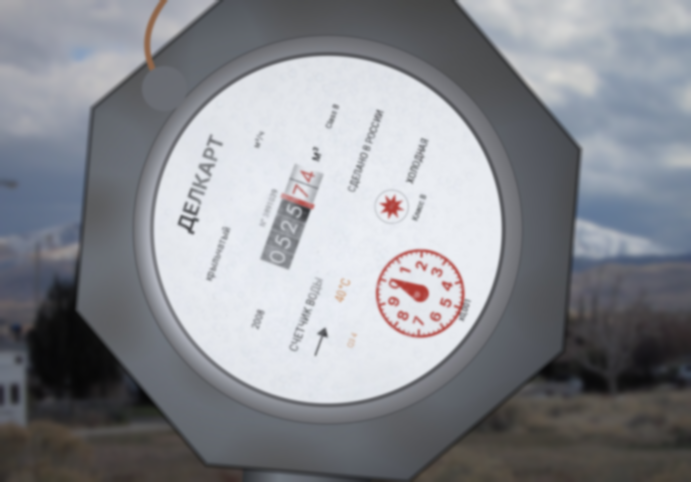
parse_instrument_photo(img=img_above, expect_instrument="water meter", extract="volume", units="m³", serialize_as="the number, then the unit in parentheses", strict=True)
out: 525.740 (m³)
